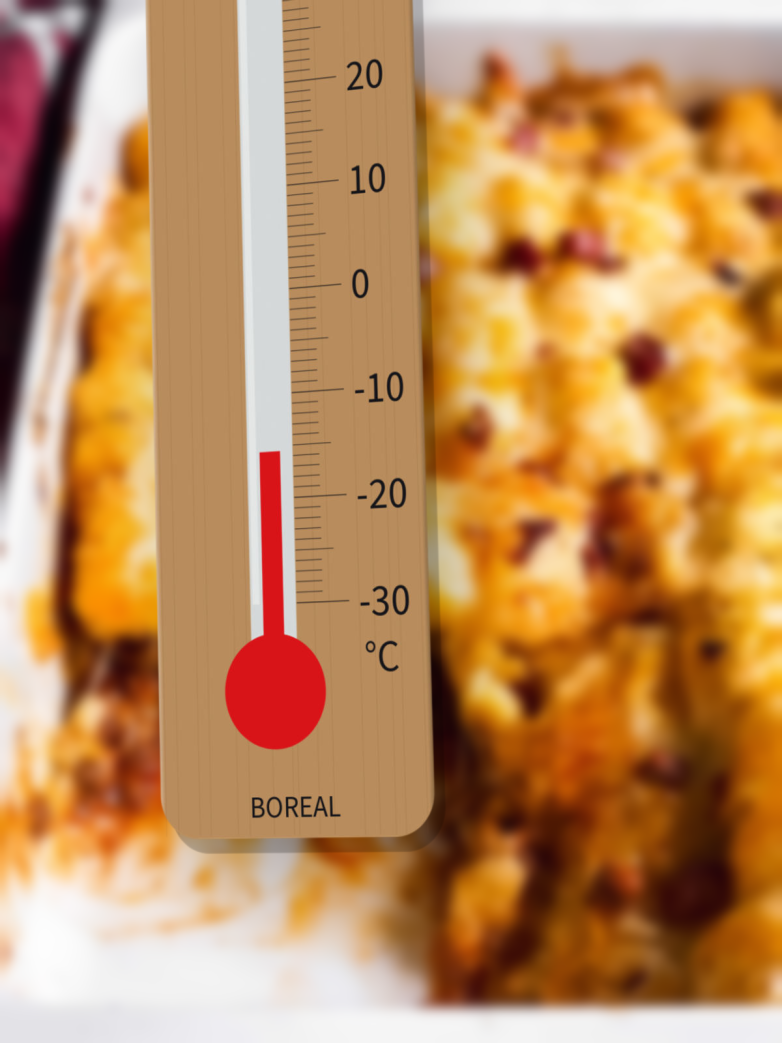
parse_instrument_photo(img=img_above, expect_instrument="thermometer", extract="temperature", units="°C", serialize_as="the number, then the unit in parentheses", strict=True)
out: -15.5 (°C)
